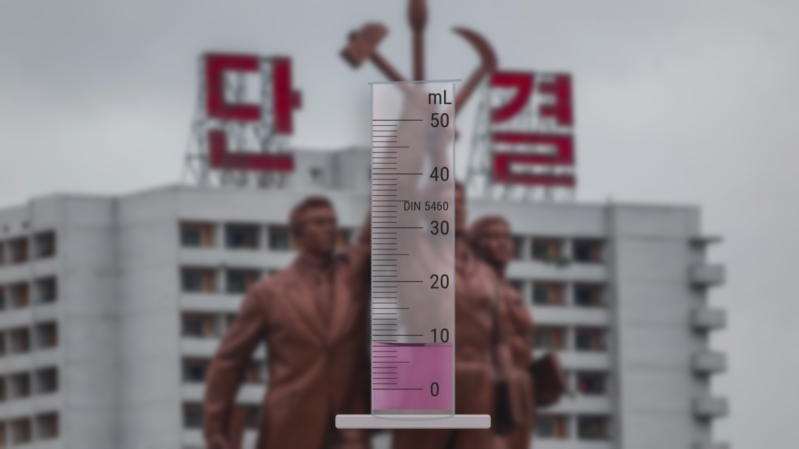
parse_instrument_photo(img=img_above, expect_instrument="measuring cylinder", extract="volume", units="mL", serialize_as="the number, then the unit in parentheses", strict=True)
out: 8 (mL)
